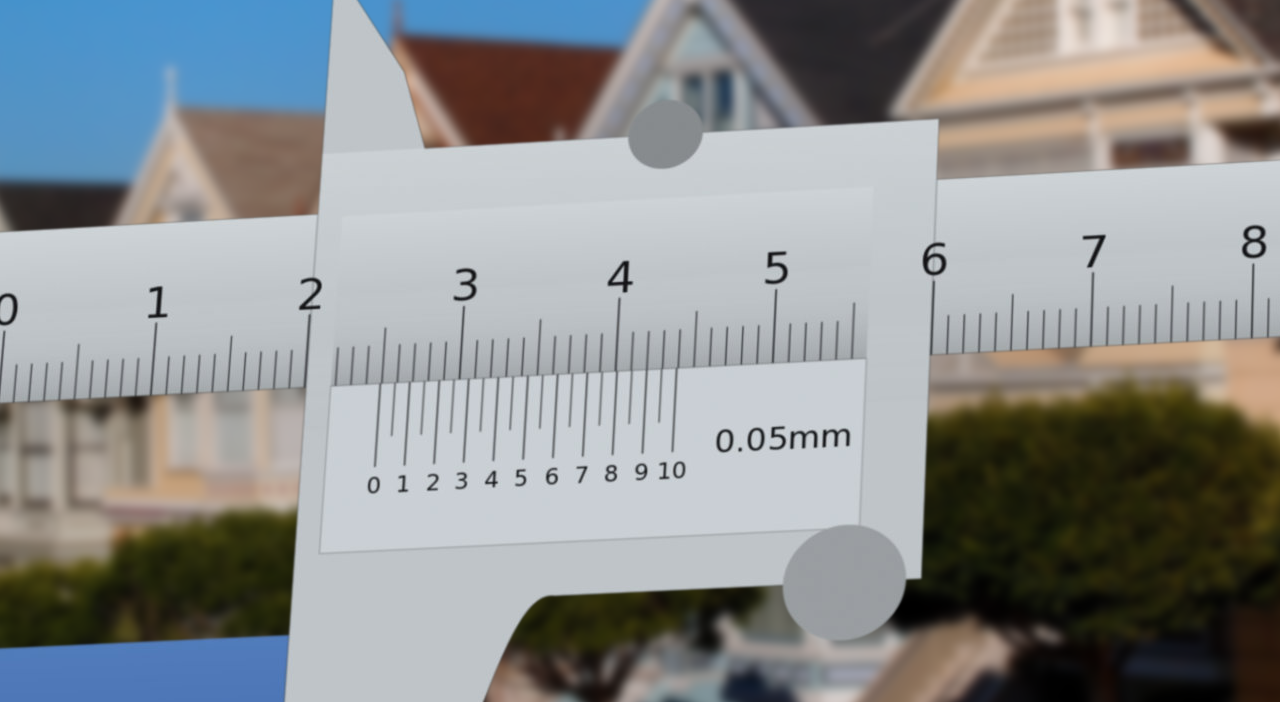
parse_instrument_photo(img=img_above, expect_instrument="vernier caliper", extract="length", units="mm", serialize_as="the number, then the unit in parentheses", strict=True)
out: 24.9 (mm)
